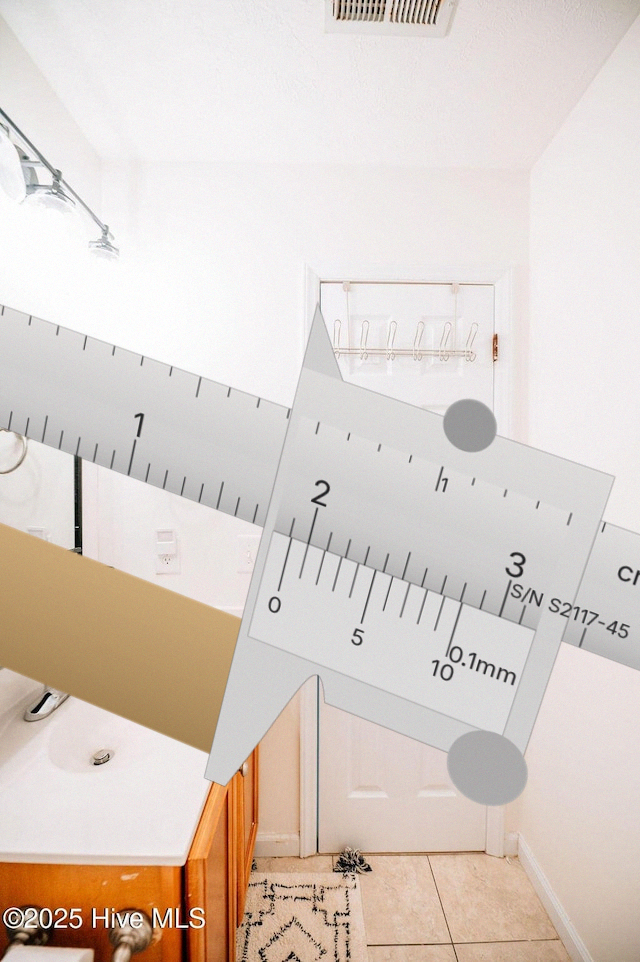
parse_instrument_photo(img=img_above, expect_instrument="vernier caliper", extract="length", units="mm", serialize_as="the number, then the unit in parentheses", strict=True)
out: 19.1 (mm)
